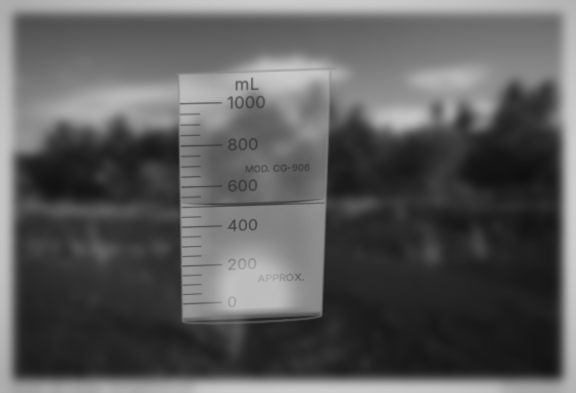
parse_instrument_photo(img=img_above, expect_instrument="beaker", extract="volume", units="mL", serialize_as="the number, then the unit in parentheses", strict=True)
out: 500 (mL)
